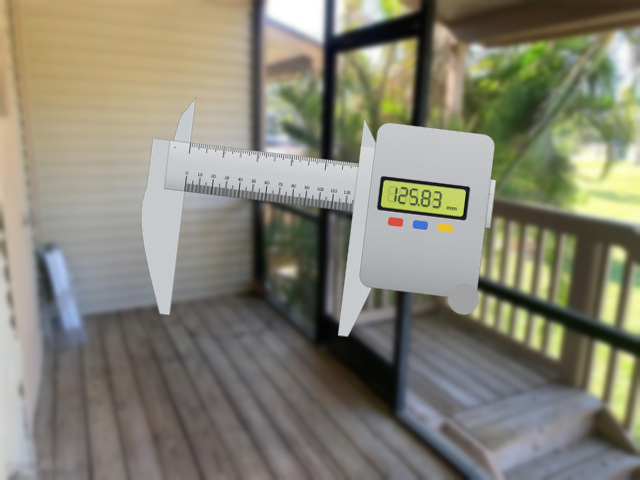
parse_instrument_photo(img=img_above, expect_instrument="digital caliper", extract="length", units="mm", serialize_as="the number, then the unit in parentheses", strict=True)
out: 125.83 (mm)
